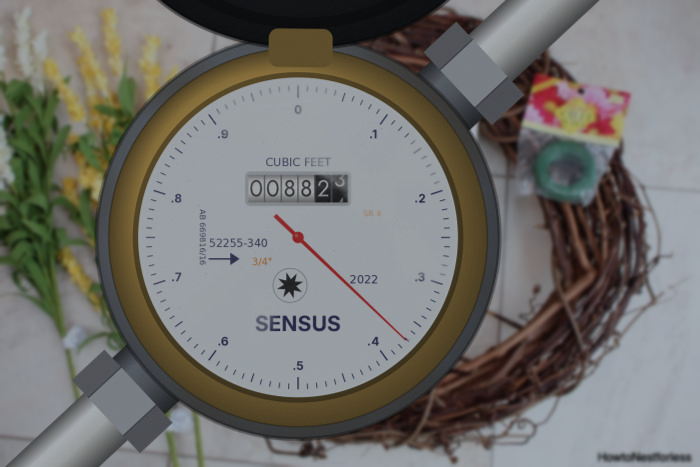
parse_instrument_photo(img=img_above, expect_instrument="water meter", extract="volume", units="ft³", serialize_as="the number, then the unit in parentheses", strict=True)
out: 8823.37 (ft³)
